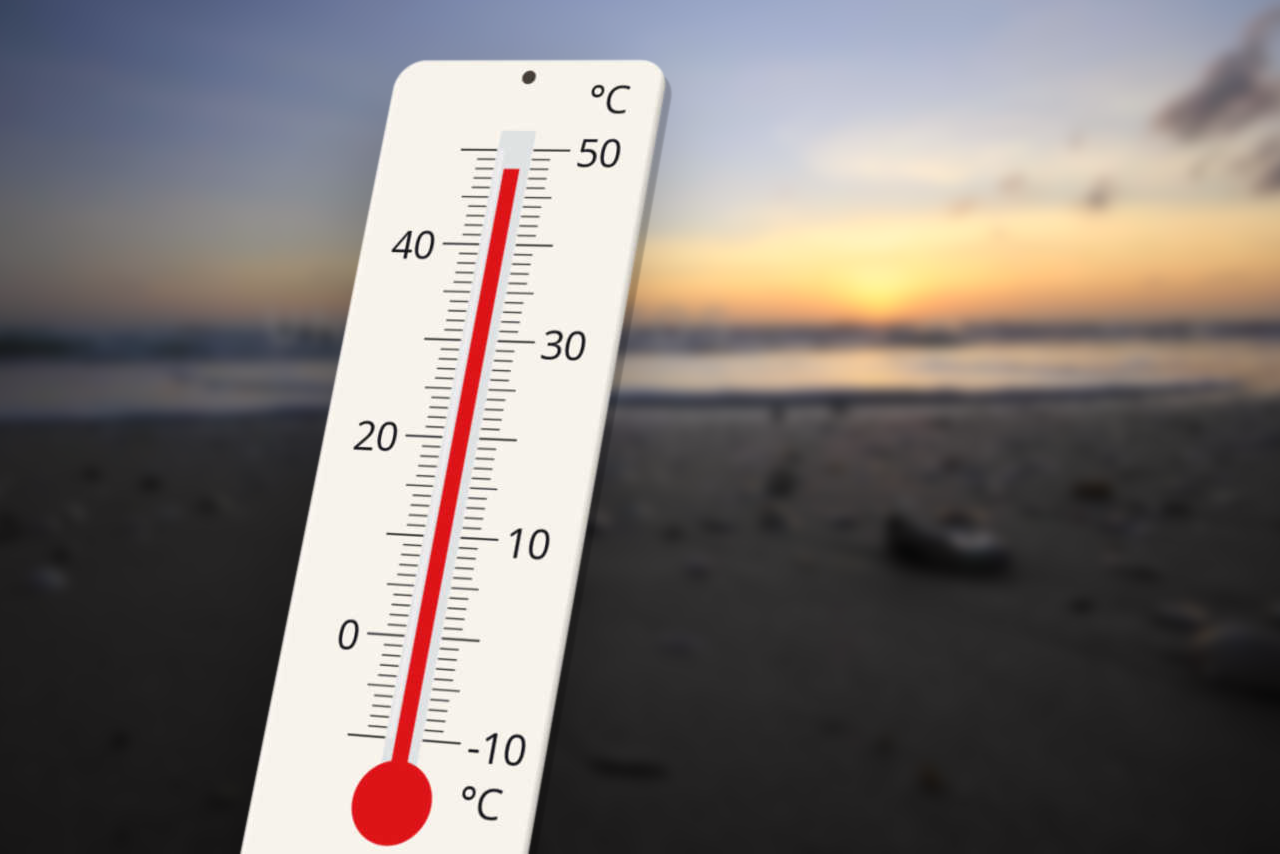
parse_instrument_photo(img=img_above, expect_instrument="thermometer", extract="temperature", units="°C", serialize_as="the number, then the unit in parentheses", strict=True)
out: 48 (°C)
